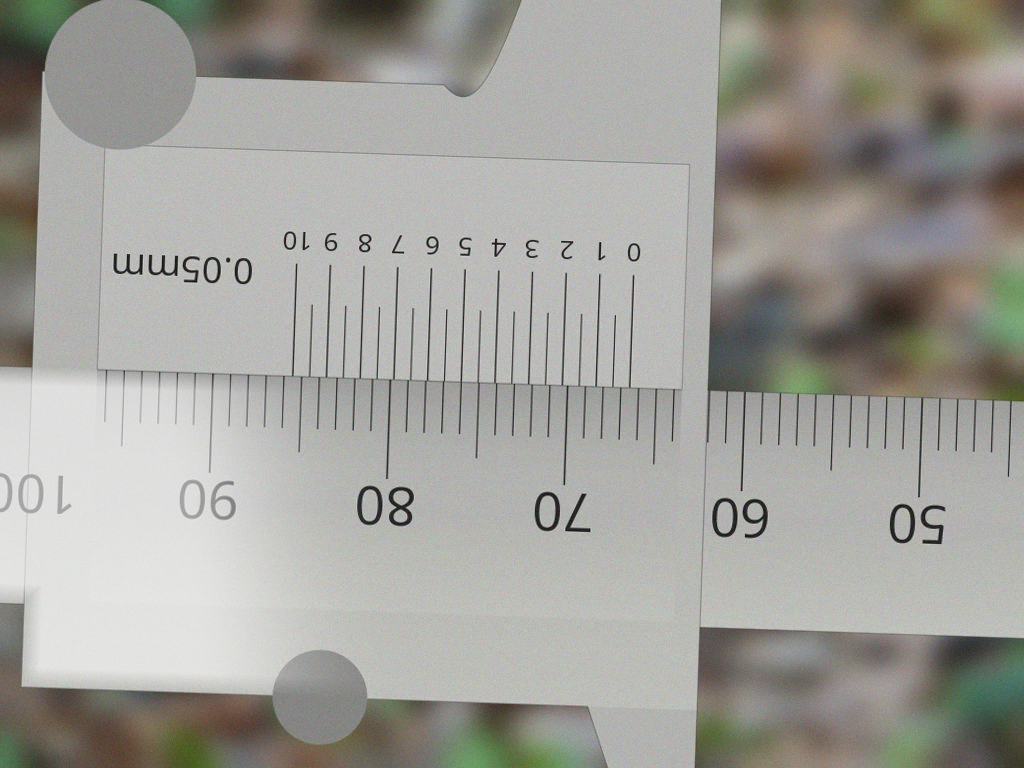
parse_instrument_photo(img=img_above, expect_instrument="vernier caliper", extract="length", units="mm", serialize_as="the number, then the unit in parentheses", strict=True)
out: 66.5 (mm)
